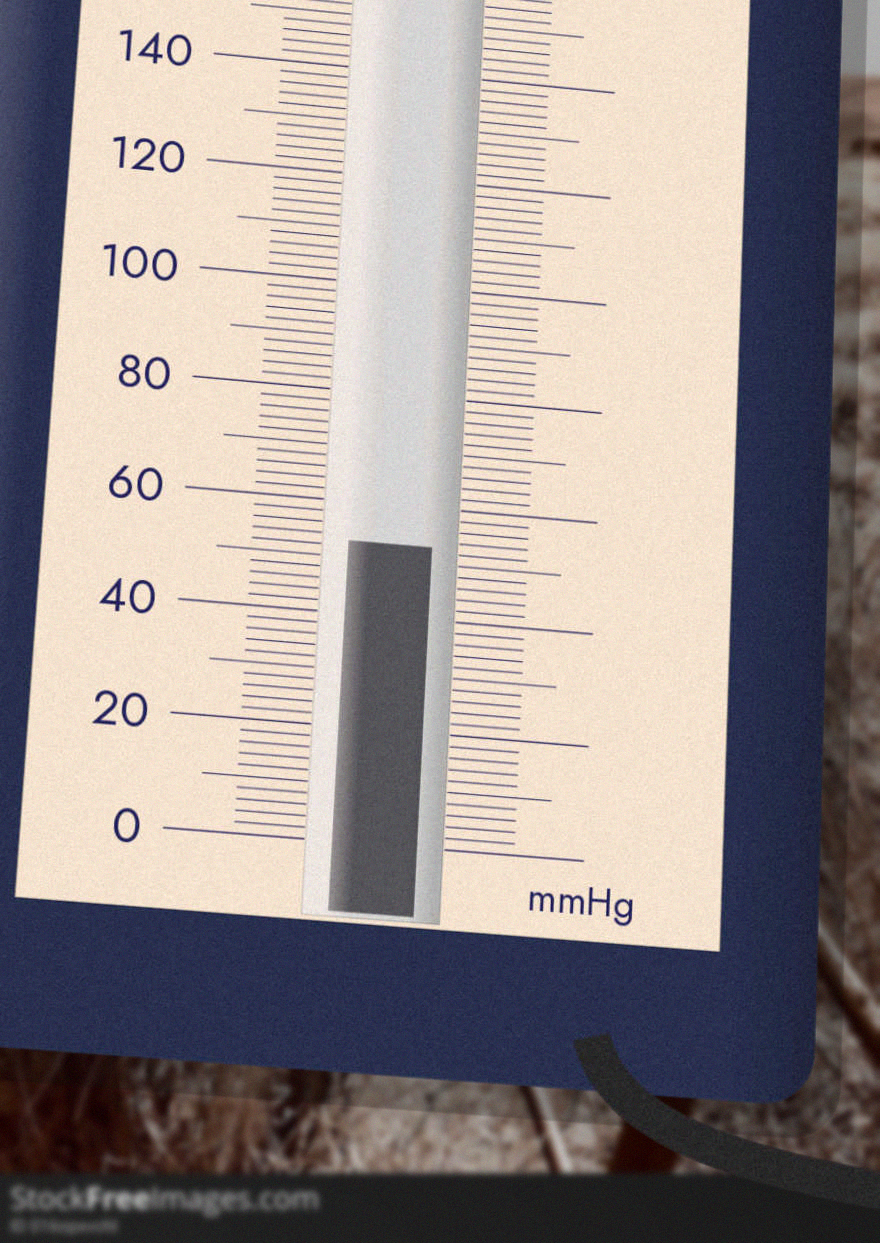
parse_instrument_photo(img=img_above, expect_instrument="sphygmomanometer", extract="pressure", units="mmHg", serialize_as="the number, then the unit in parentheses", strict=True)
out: 53 (mmHg)
